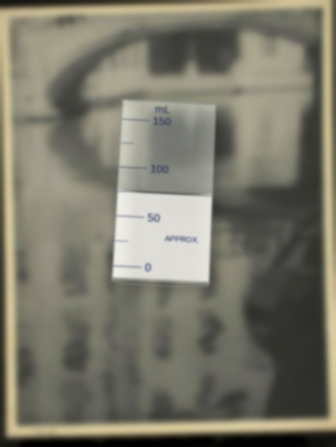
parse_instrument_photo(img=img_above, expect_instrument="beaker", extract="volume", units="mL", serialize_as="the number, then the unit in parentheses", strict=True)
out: 75 (mL)
